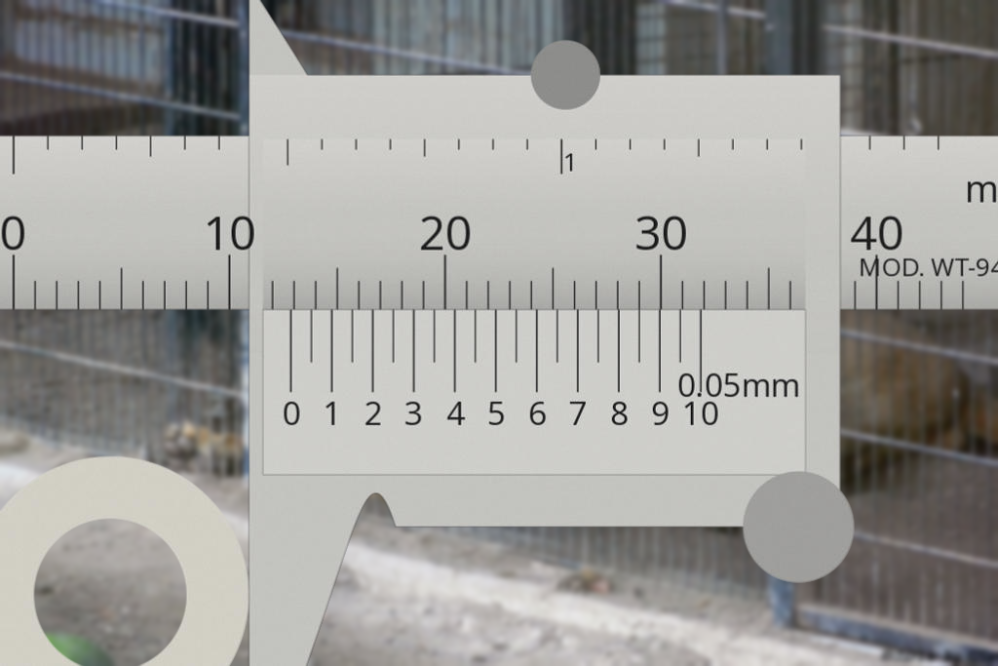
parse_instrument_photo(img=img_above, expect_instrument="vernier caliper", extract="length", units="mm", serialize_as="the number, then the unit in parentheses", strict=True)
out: 12.85 (mm)
